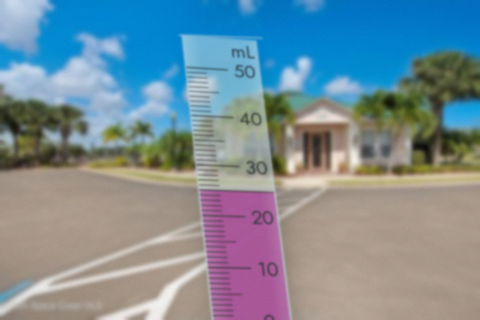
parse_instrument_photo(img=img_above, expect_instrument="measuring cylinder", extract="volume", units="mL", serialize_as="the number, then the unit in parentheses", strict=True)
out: 25 (mL)
